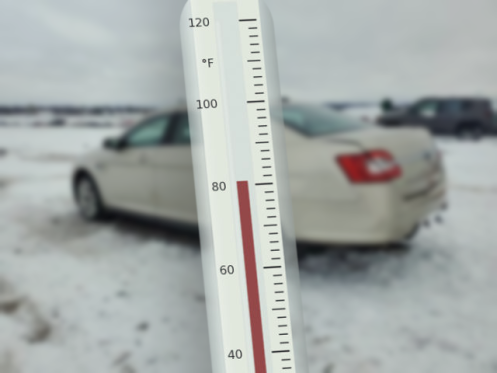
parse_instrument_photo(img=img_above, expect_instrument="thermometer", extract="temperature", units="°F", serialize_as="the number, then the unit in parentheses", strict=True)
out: 81 (°F)
